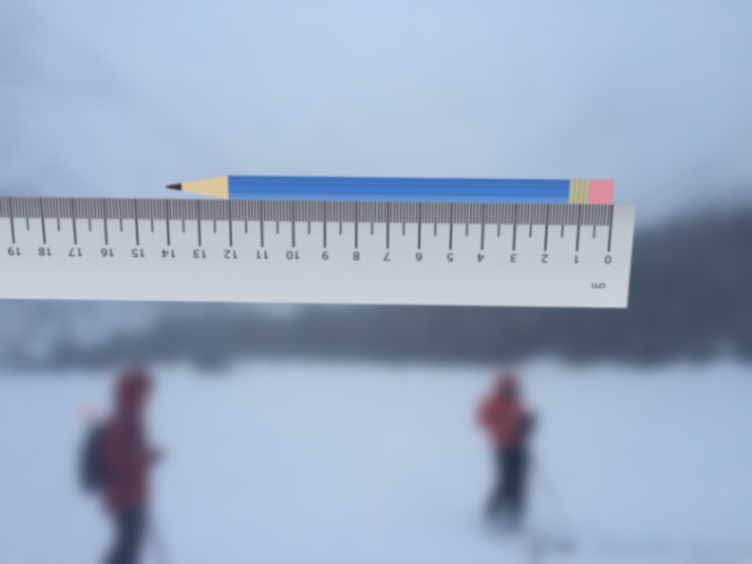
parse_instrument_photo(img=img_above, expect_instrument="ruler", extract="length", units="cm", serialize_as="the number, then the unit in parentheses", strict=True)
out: 14 (cm)
